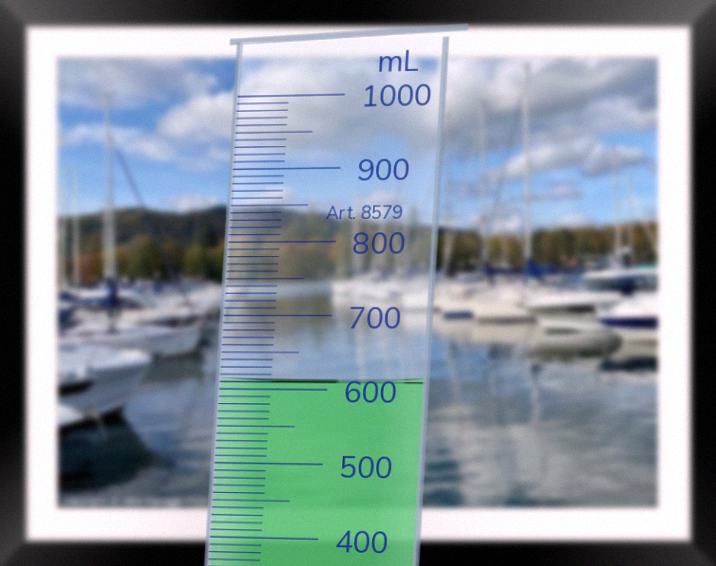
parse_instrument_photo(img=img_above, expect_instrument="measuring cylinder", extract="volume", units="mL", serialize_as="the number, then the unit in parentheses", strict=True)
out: 610 (mL)
